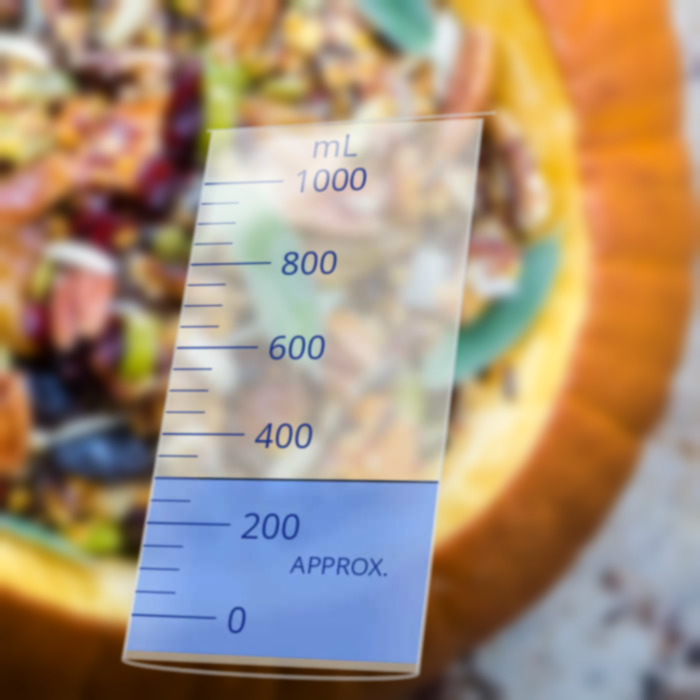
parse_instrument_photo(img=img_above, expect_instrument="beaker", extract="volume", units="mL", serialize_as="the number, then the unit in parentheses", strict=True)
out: 300 (mL)
